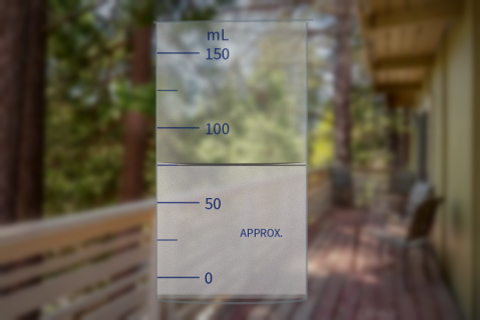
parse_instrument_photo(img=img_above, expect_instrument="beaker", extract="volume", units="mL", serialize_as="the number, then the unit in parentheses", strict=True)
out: 75 (mL)
